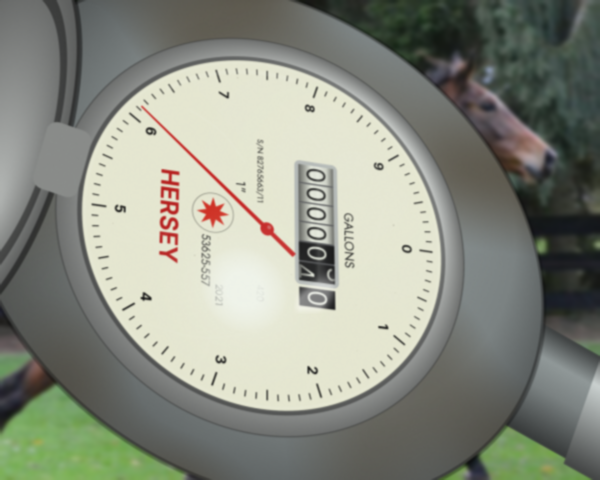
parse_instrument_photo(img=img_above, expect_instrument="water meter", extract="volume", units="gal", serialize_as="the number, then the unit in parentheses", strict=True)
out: 36.1 (gal)
